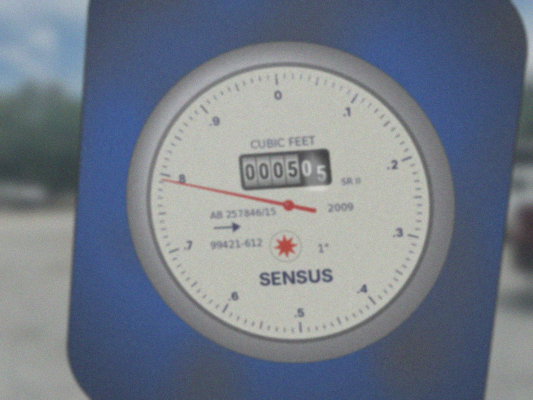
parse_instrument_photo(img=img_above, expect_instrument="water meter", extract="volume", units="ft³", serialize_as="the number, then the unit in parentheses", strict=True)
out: 504.79 (ft³)
